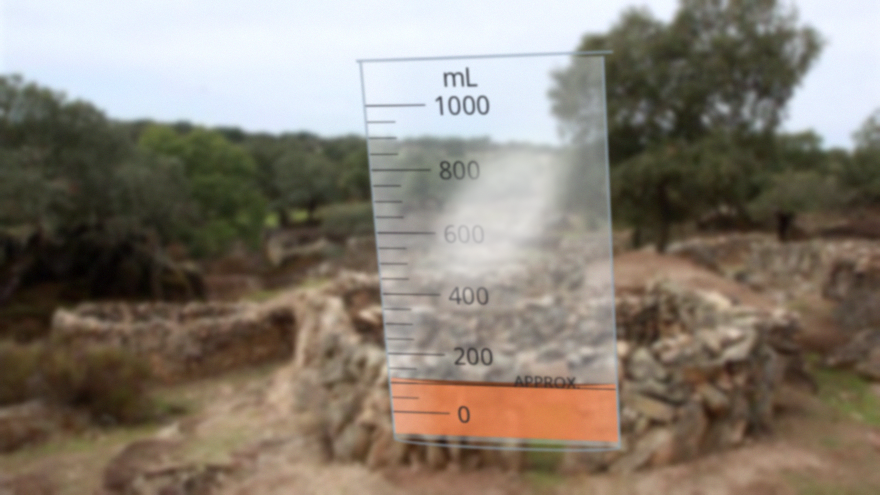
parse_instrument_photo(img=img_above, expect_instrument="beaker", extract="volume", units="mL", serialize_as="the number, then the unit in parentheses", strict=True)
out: 100 (mL)
